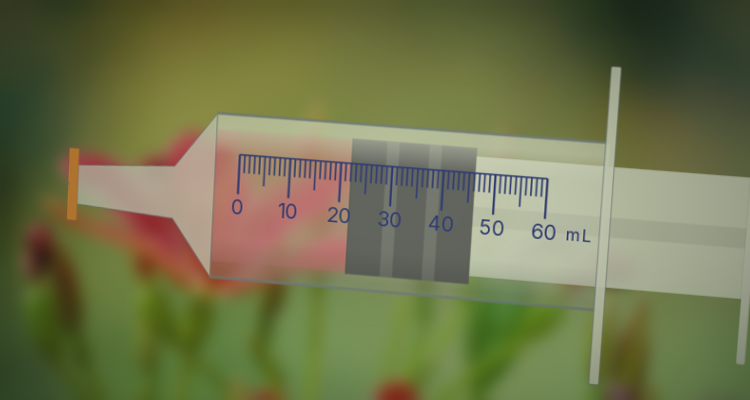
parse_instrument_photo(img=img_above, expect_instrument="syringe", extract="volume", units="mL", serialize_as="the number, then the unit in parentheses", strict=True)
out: 22 (mL)
